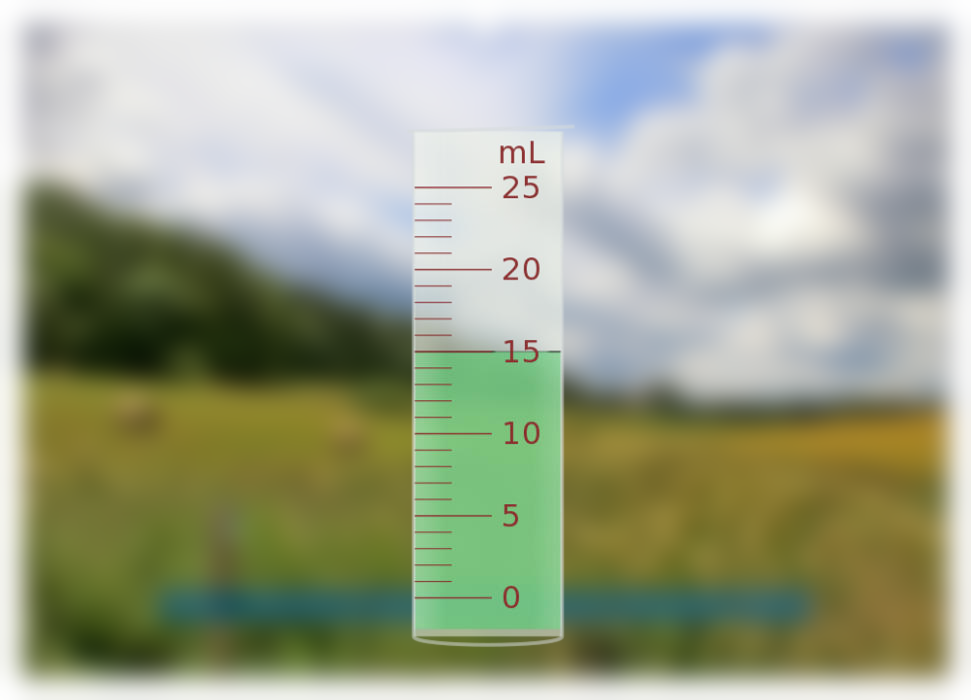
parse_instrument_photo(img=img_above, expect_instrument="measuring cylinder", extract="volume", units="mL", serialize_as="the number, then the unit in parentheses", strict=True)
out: 15 (mL)
